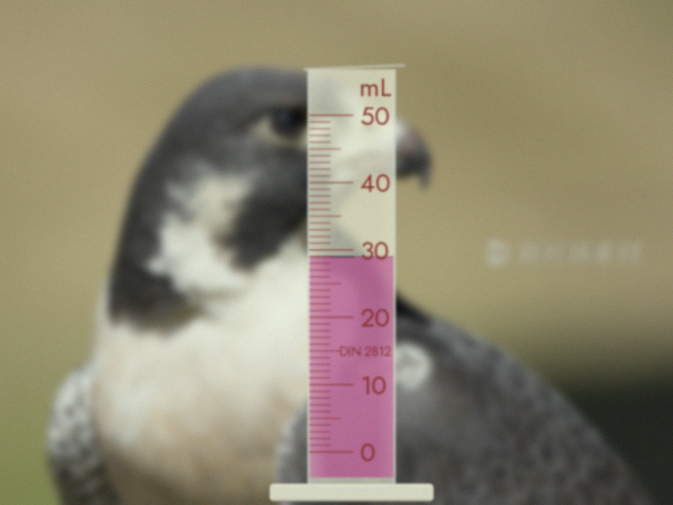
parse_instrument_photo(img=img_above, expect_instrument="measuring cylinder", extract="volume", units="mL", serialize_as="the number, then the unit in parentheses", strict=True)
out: 29 (mL)
